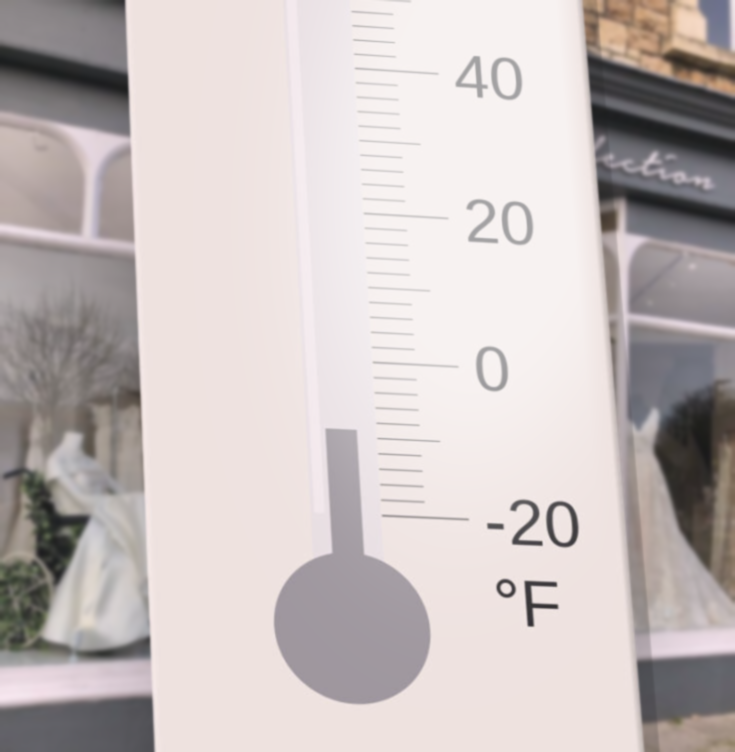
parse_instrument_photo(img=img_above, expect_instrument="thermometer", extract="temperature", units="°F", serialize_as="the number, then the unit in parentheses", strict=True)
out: -9 (°F)
